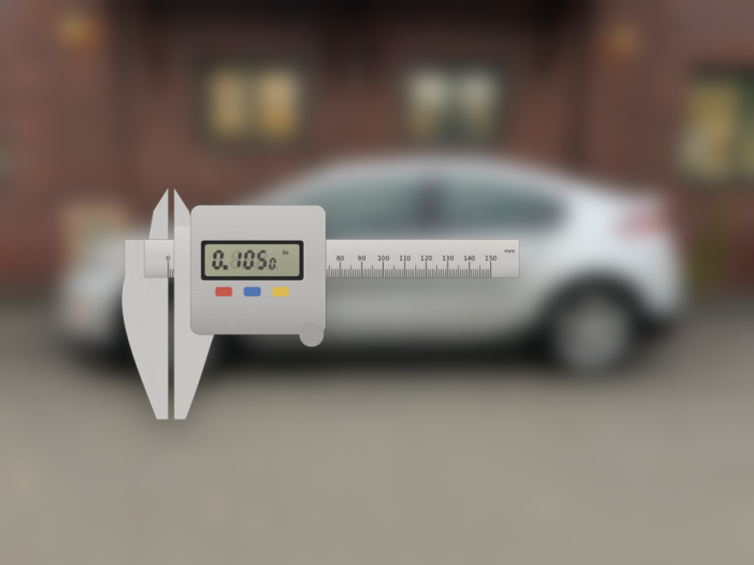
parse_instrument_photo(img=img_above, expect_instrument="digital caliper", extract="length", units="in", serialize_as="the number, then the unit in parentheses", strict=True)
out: 0.1050 (in)
